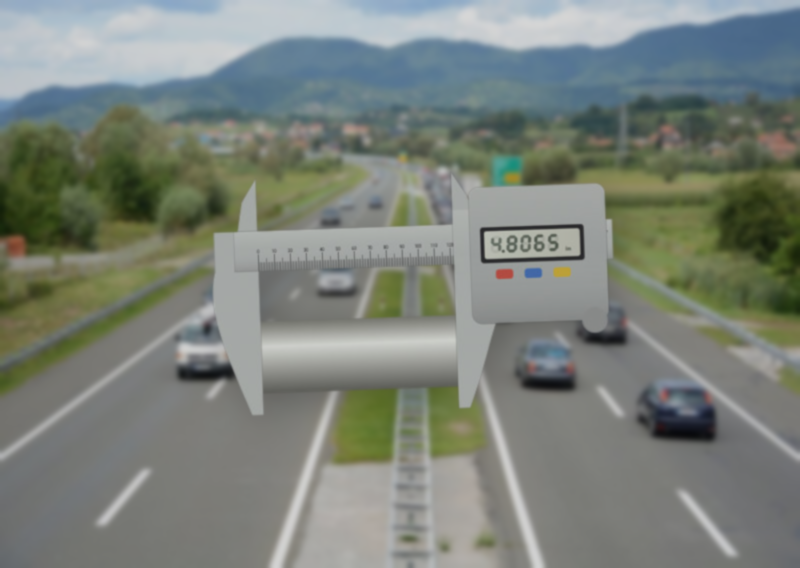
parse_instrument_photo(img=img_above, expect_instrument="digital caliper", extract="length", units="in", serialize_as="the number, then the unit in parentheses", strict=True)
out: 4.8065 (in)
